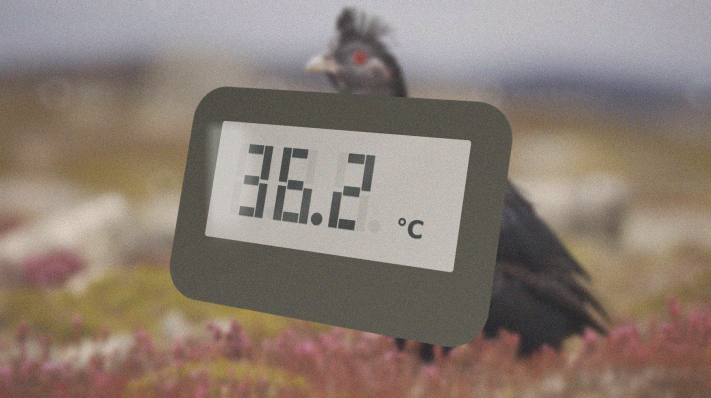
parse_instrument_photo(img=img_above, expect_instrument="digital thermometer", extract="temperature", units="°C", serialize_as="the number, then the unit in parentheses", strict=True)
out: 36.2 (°C)
